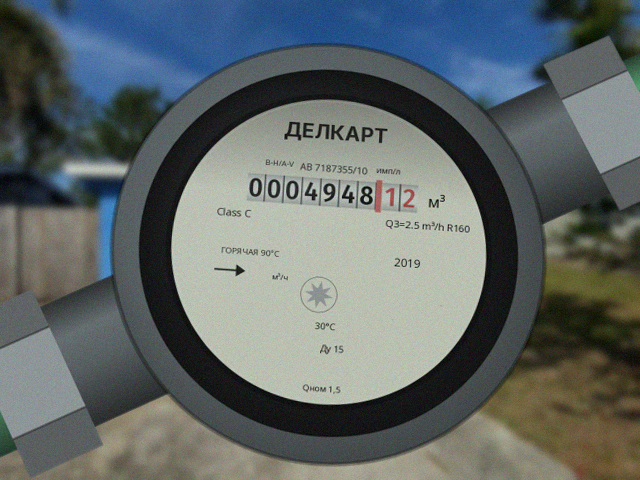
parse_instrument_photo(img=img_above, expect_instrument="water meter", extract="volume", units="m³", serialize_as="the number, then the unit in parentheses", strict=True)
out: 4948.12 (m³)
